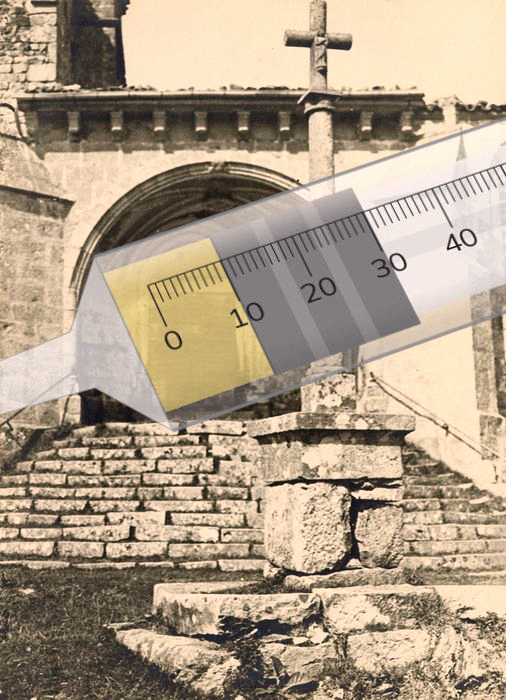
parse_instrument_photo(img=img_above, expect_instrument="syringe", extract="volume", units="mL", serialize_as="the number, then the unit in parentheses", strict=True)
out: 10 (mL)
